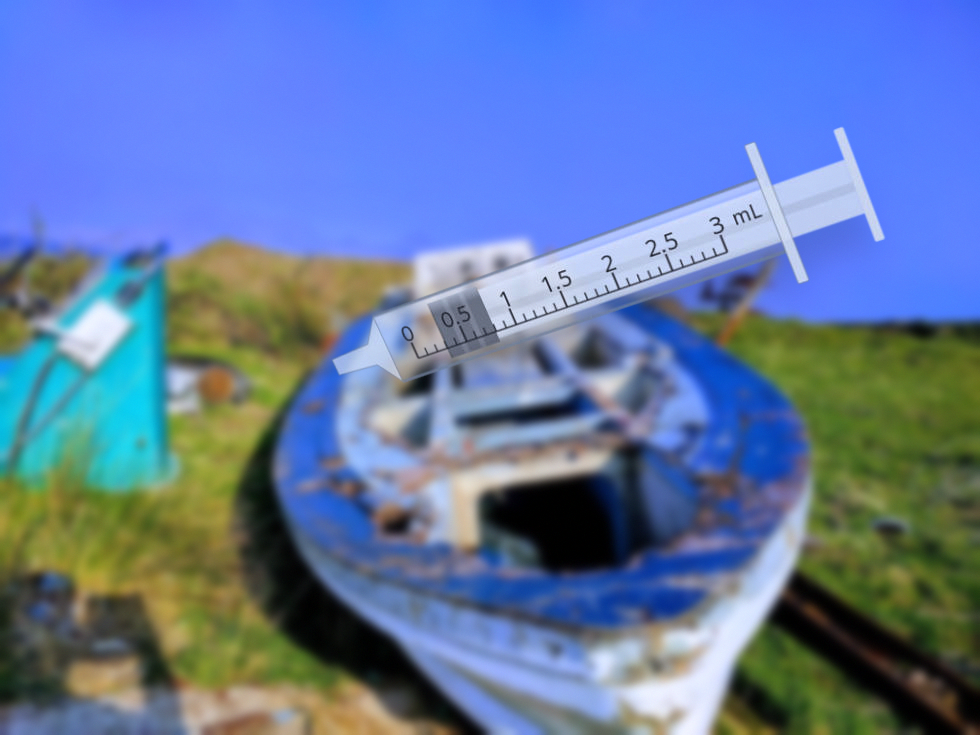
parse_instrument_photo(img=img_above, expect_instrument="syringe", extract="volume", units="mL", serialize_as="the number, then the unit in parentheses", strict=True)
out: 0.3 (mL)
